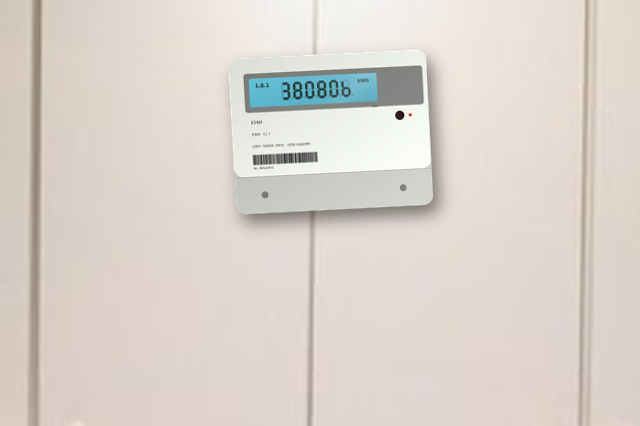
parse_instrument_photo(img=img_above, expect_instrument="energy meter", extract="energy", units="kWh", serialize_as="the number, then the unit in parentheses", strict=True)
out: 380806 (kWh)
